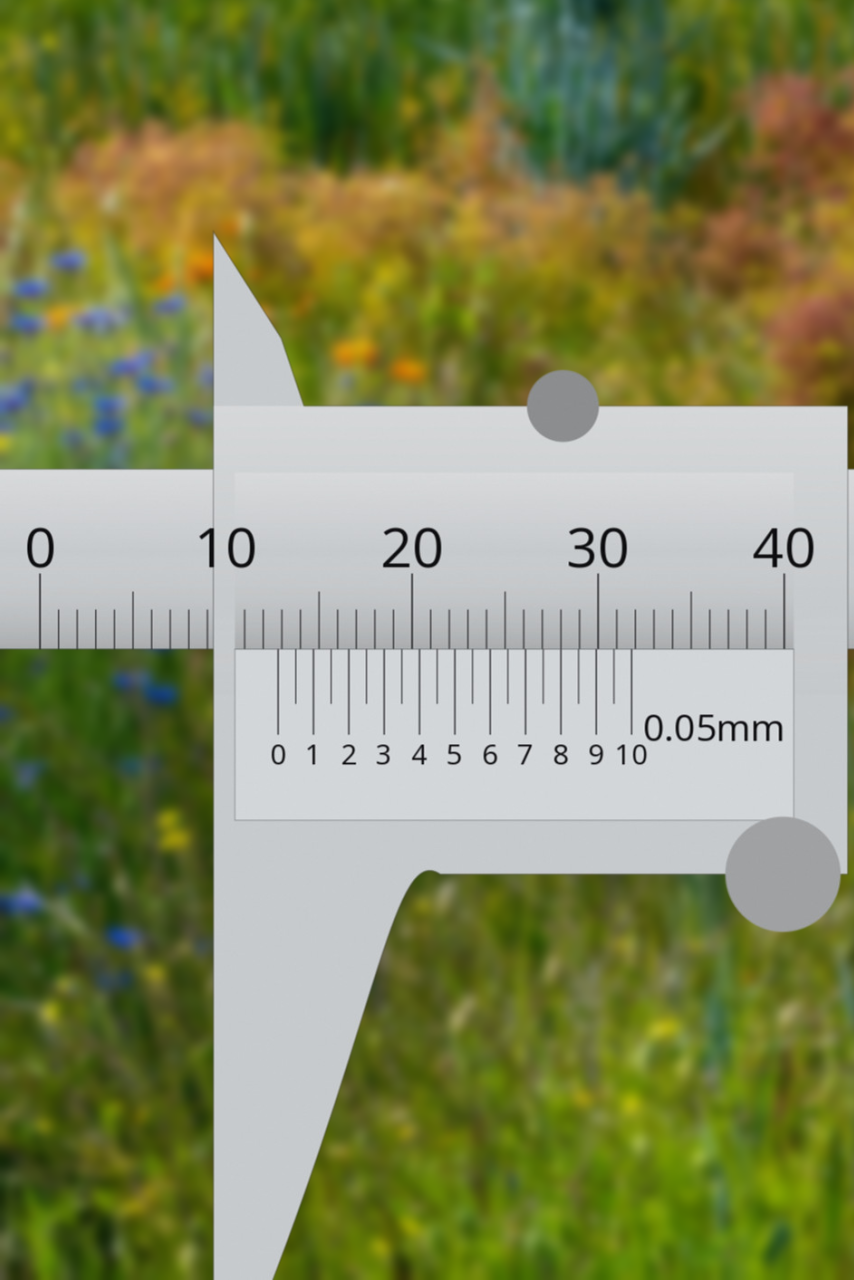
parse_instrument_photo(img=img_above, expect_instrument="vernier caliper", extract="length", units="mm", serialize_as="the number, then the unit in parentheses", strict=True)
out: 12.8 (mm)
